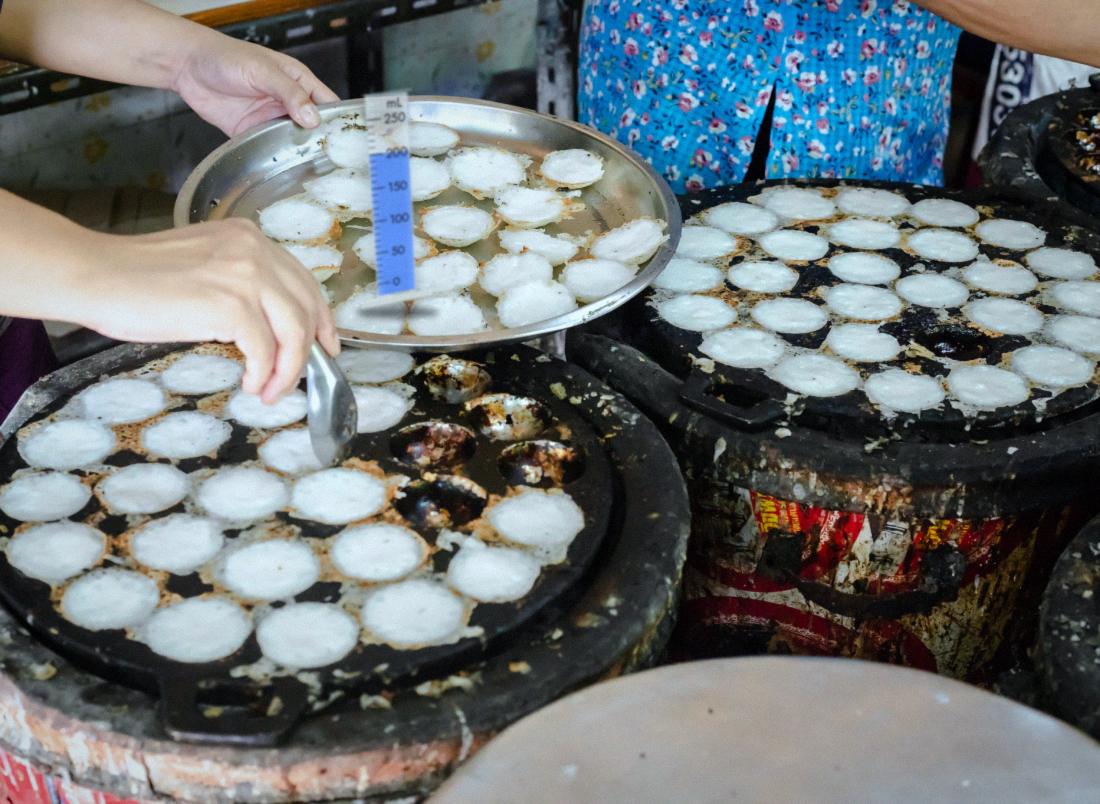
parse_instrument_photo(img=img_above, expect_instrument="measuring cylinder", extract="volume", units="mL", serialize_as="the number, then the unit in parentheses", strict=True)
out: 200 (mL)
